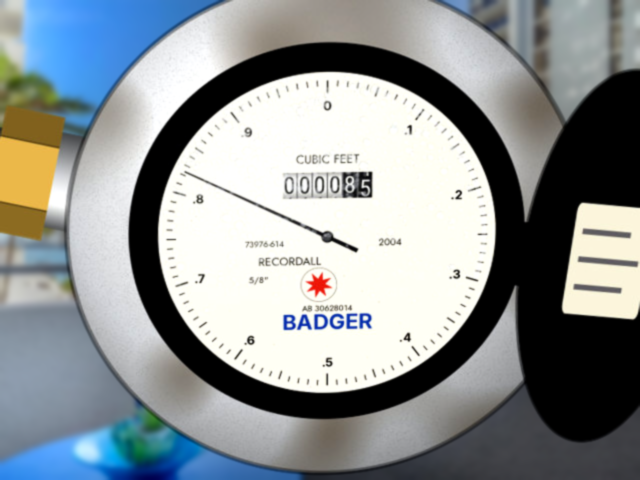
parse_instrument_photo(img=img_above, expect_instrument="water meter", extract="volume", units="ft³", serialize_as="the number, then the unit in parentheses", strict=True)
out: 84.82 (ft³)
